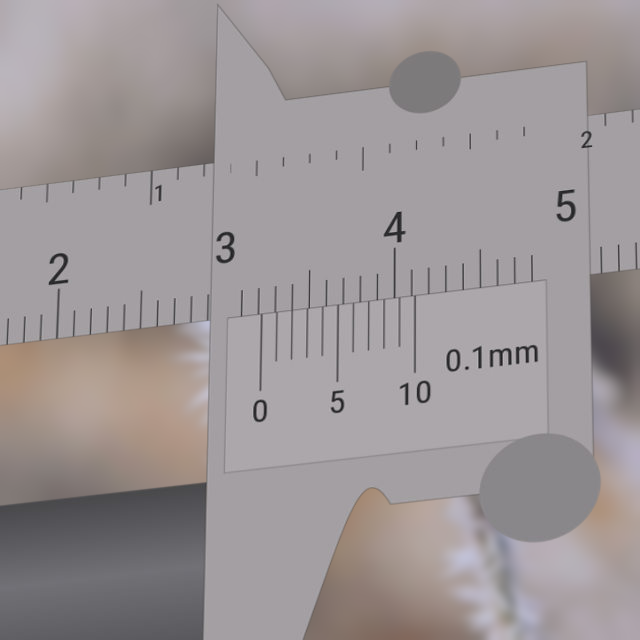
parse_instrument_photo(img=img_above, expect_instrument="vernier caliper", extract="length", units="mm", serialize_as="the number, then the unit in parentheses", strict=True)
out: 32.2 (mm)
